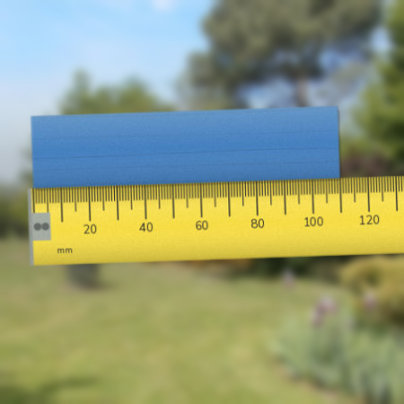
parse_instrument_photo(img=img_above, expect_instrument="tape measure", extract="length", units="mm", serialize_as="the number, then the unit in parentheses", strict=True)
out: 110 (mm)
